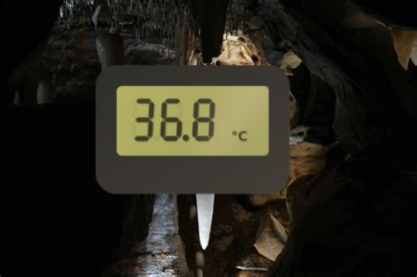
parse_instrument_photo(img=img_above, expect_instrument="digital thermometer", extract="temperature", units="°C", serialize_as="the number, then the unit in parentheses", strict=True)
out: 36.8 (°C)
